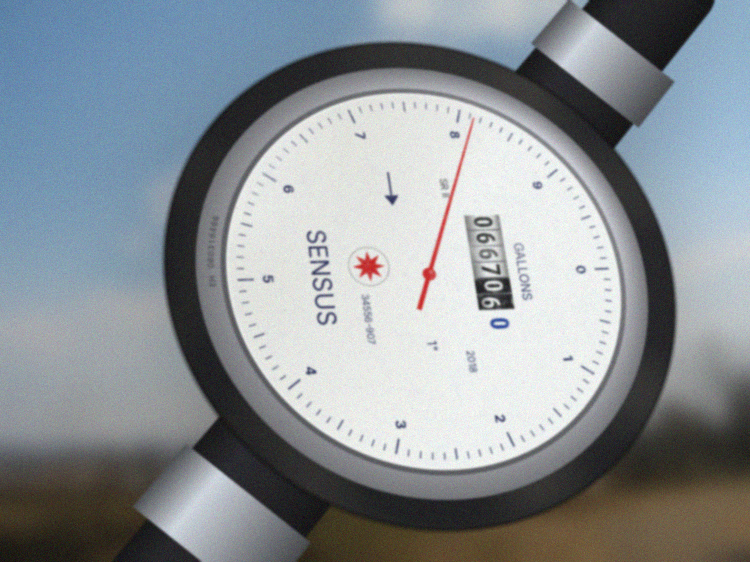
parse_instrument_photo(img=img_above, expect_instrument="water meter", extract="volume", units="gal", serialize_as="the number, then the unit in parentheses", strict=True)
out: 667058.1 (gal)
